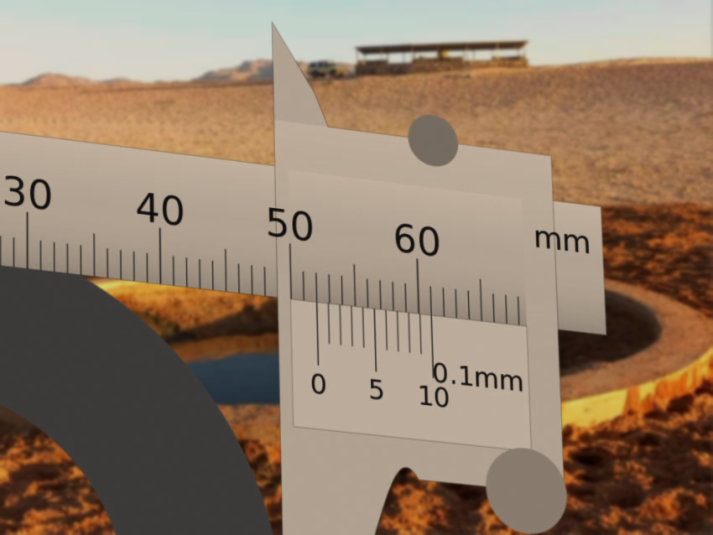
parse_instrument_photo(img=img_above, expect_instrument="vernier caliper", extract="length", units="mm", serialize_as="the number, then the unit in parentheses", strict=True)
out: 52.0 (mm)
